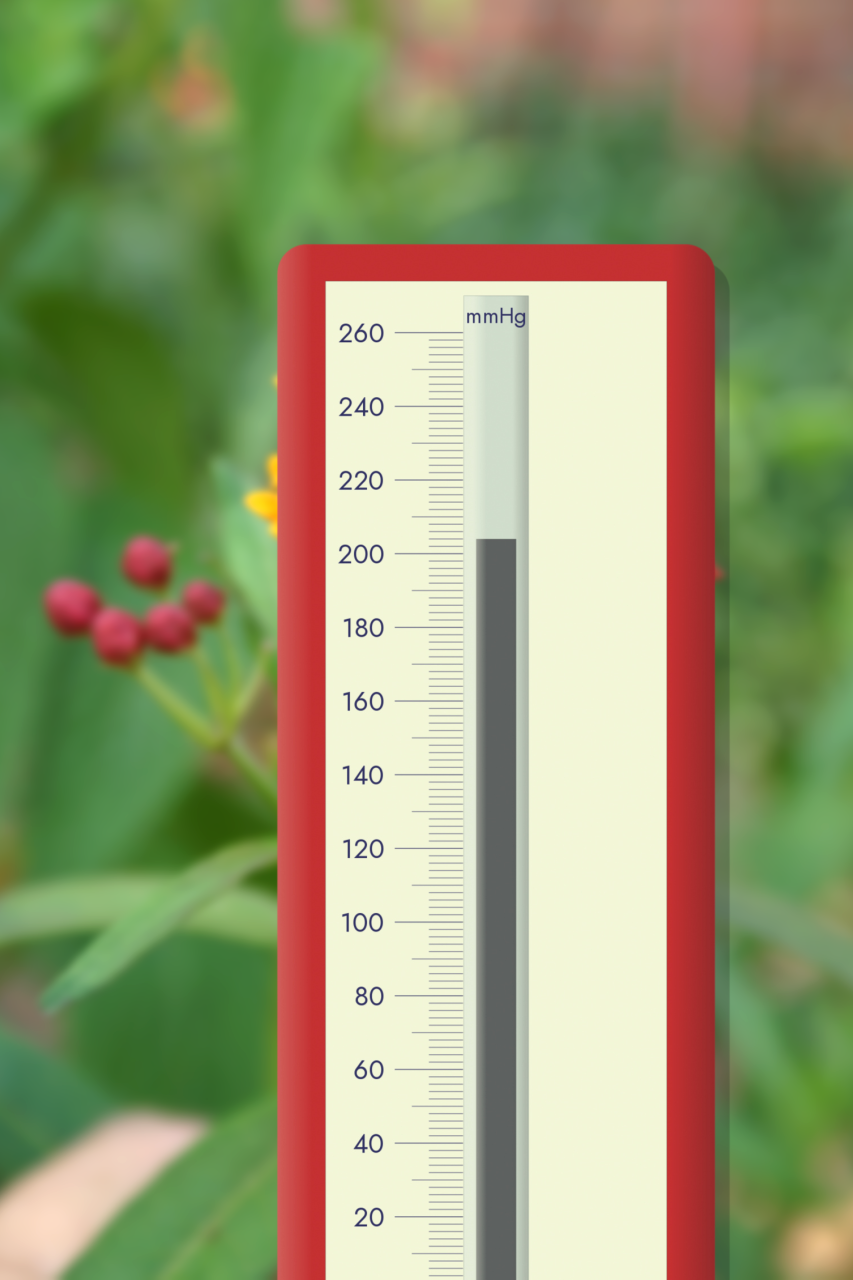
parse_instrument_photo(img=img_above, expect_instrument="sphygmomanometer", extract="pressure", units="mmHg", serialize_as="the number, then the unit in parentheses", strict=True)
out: 204 (mmHg)
